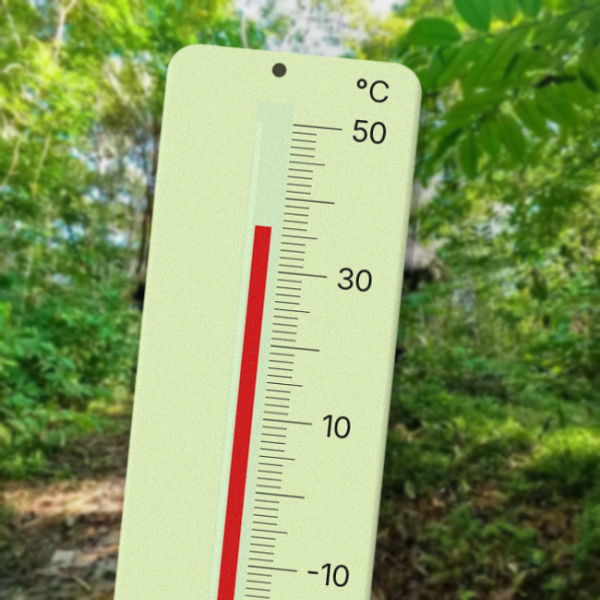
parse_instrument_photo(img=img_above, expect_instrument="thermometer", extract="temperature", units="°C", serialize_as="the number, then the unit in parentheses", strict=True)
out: 36 (°C)
